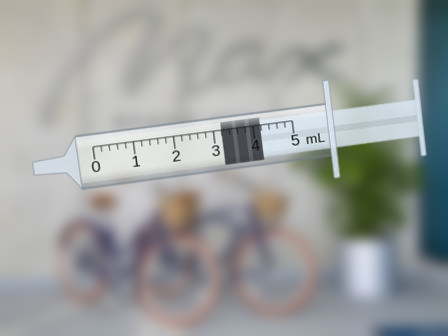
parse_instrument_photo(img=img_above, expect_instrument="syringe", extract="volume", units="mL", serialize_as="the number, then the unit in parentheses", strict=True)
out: 3.2 (mL)
